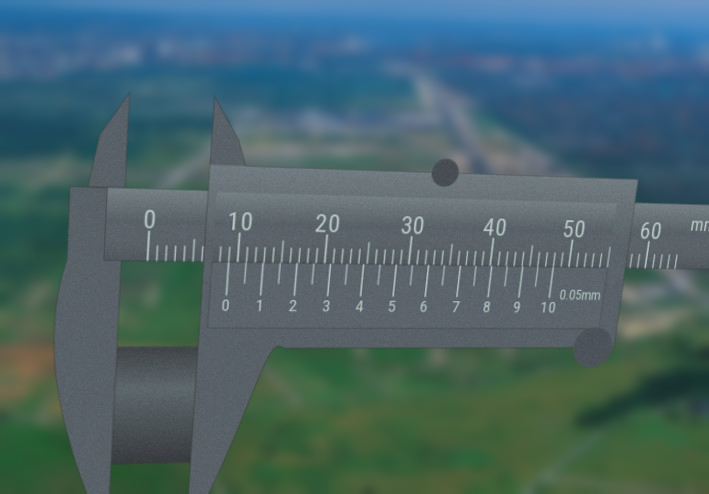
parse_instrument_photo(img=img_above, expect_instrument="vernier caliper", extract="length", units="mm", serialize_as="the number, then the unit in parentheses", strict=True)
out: 9.0 (mm)
